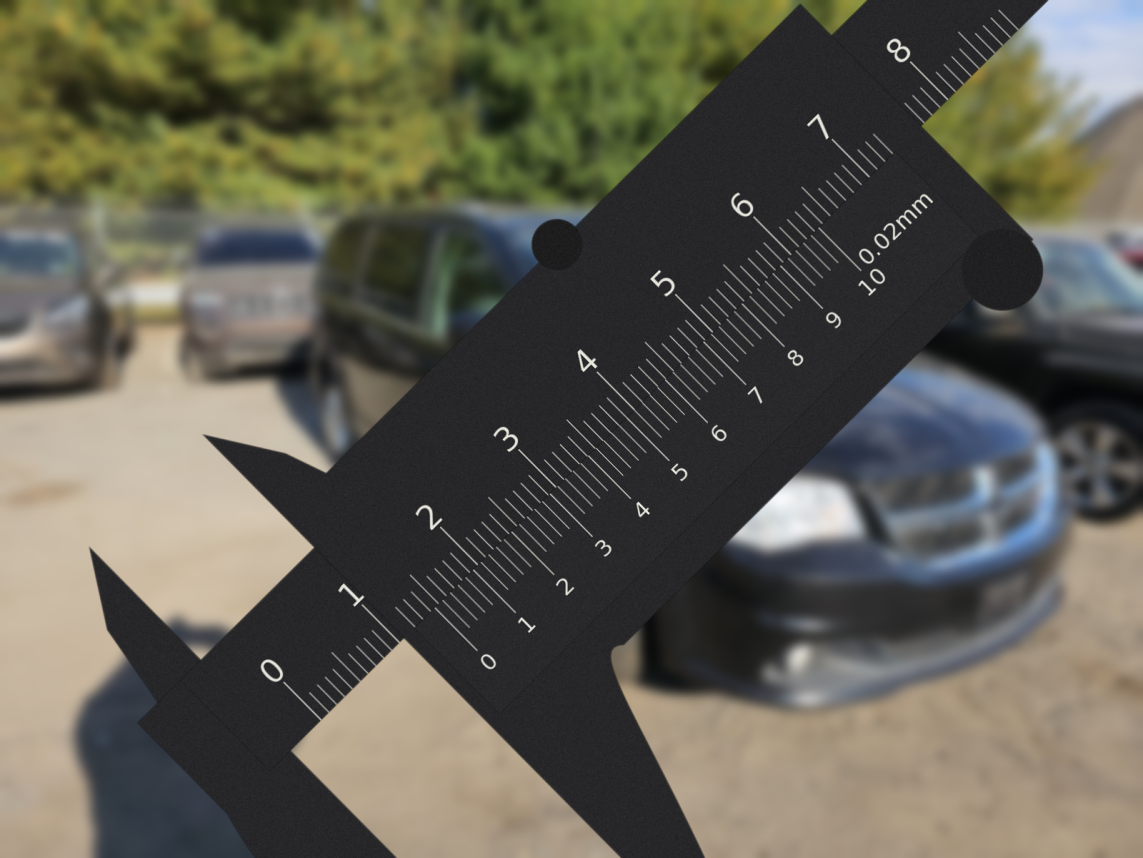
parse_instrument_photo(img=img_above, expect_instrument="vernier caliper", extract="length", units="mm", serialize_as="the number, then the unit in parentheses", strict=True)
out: 14.5 (mm)
